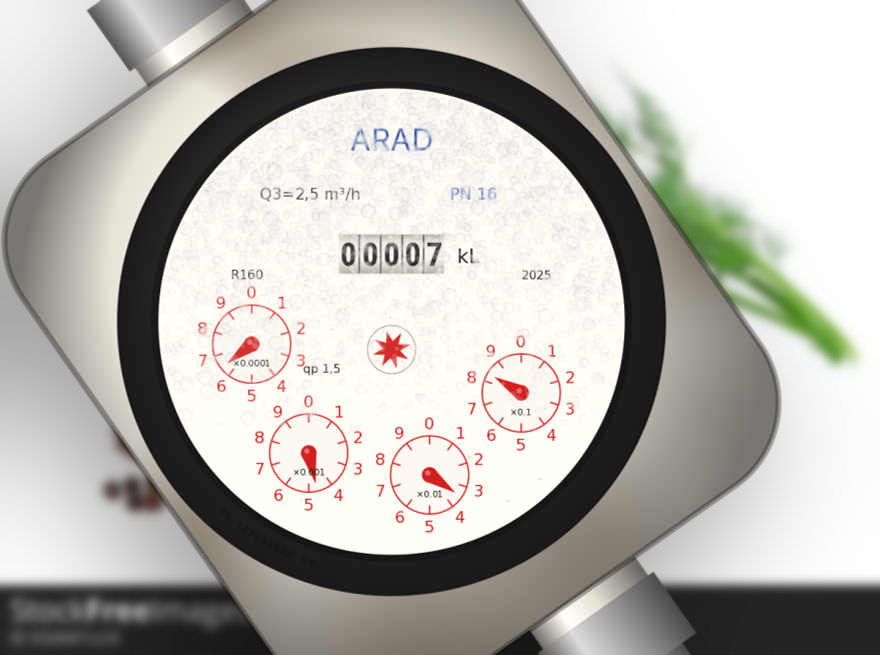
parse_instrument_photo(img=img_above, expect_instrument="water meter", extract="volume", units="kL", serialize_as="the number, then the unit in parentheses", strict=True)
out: 7.8346 (kL)
